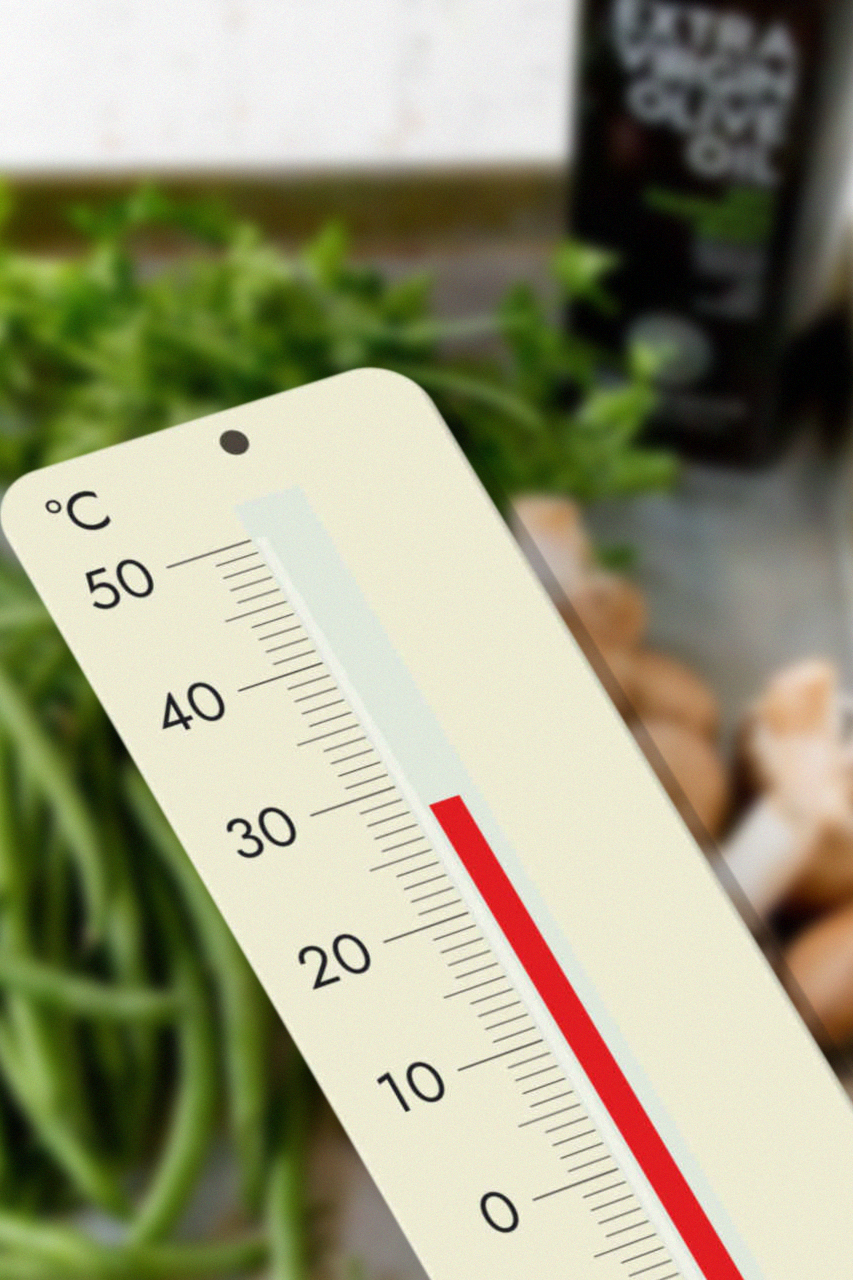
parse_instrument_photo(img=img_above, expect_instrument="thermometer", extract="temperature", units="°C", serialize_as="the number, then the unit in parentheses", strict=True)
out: 28 (°C)
